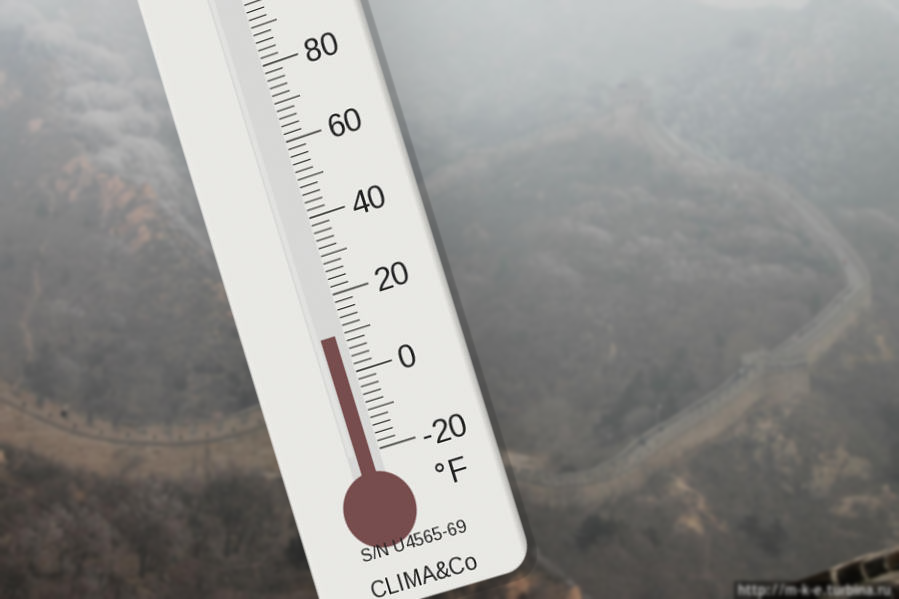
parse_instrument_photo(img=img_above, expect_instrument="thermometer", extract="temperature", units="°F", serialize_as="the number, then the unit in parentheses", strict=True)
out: 10 (°F)
